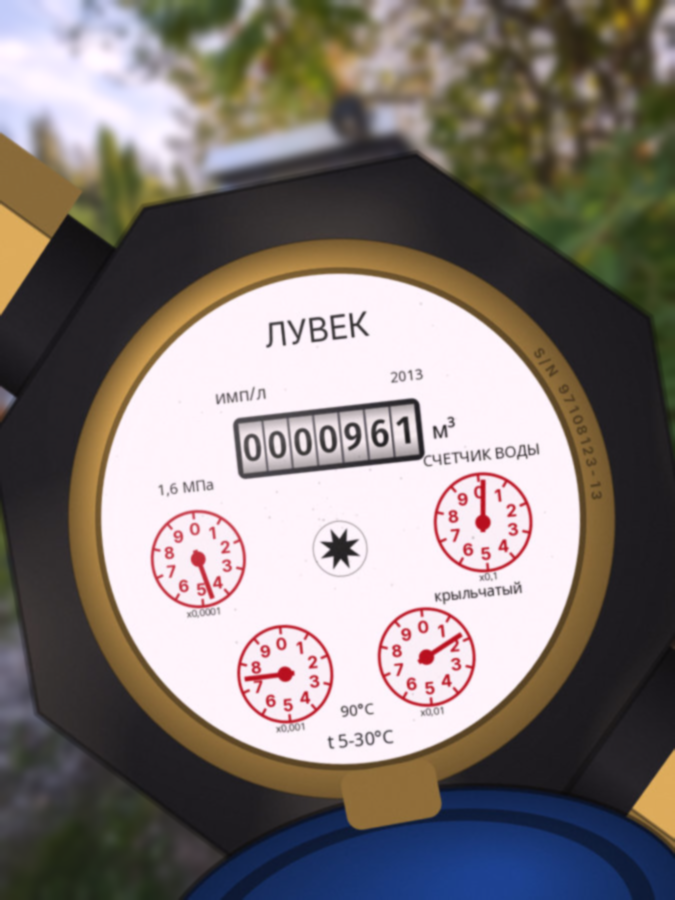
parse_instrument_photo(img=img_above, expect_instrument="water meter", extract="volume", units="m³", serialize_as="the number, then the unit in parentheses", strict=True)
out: 961.0174 (m³)
